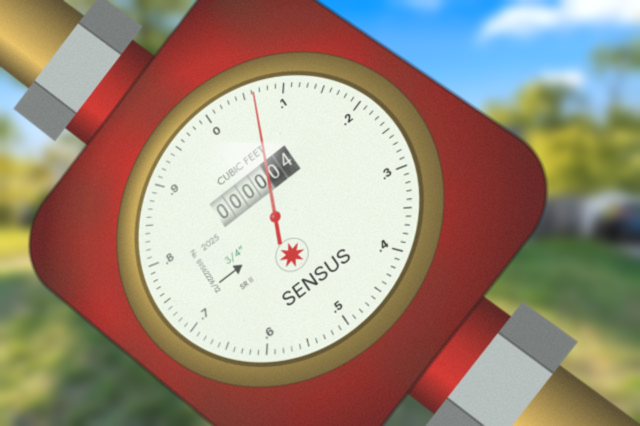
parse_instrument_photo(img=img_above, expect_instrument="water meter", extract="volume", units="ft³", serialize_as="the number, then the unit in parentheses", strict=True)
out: 4.06 (ft³)
